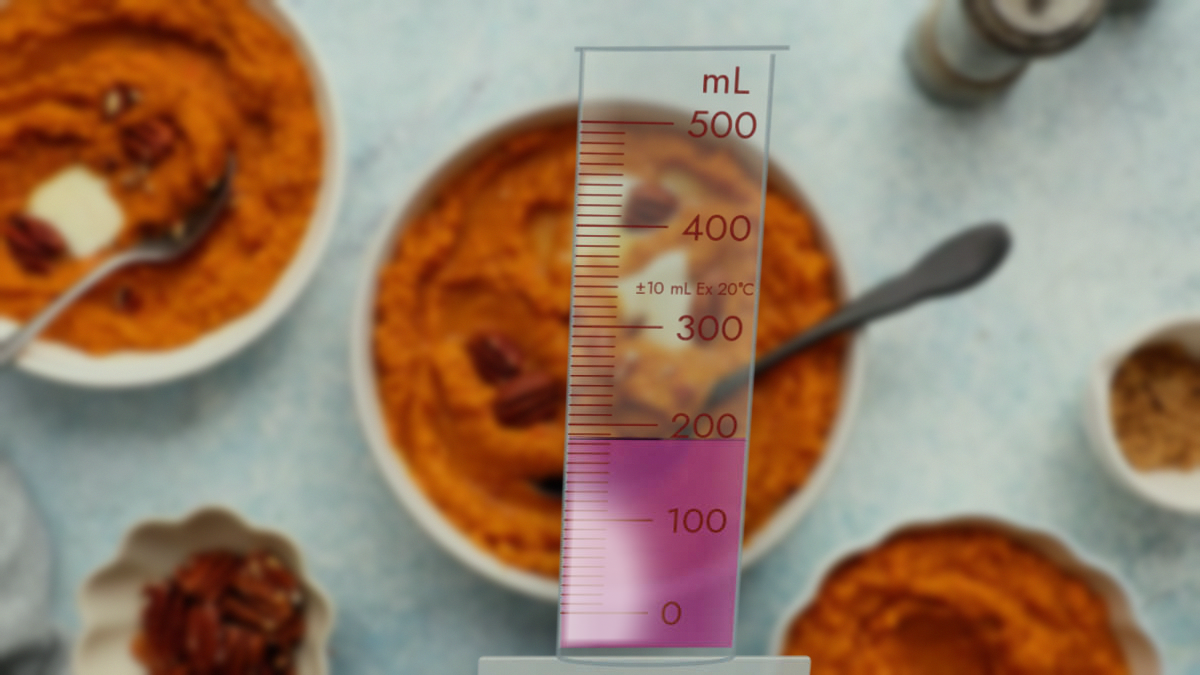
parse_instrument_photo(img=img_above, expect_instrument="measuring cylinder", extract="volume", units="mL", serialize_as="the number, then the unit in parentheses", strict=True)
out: 185 (mL)
